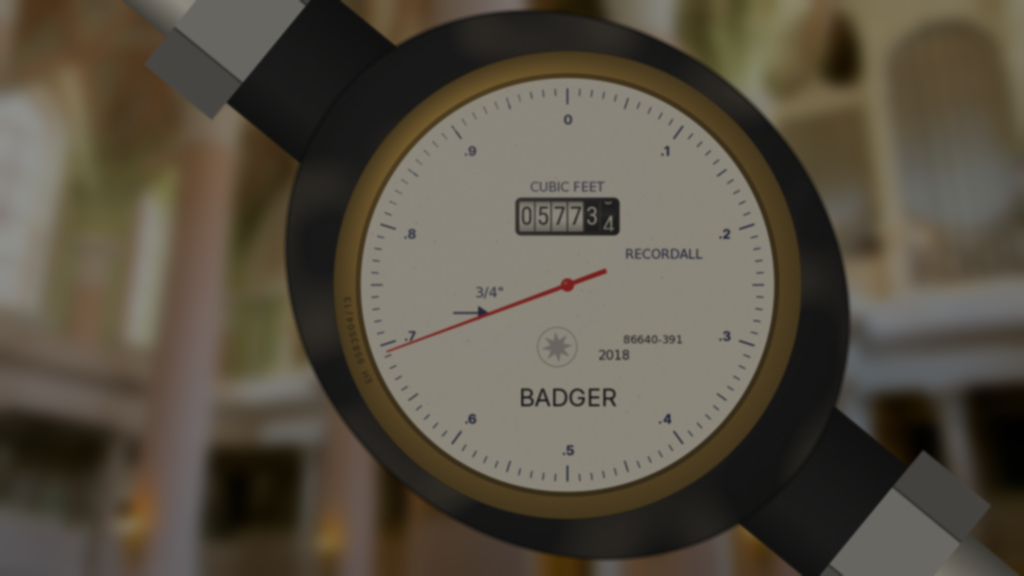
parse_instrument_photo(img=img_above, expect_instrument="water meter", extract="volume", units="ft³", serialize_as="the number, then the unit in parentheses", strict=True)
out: 57733.69 (ft³)
